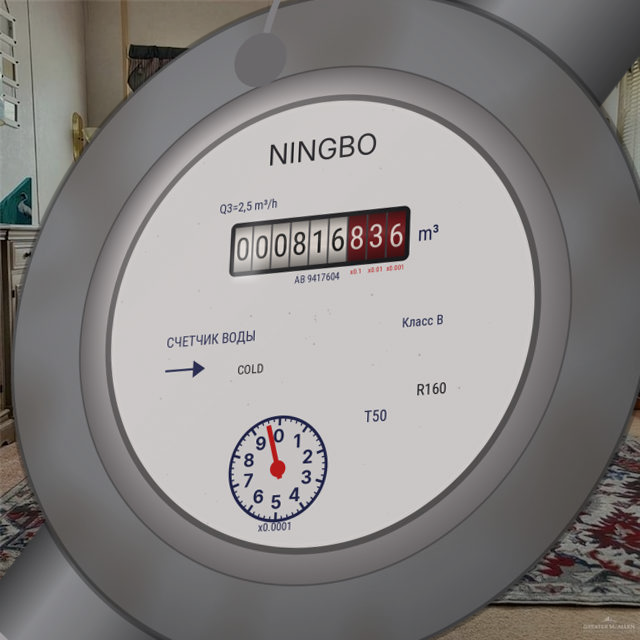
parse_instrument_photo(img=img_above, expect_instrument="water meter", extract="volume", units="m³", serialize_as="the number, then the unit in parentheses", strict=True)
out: 816.8359 (m³)
